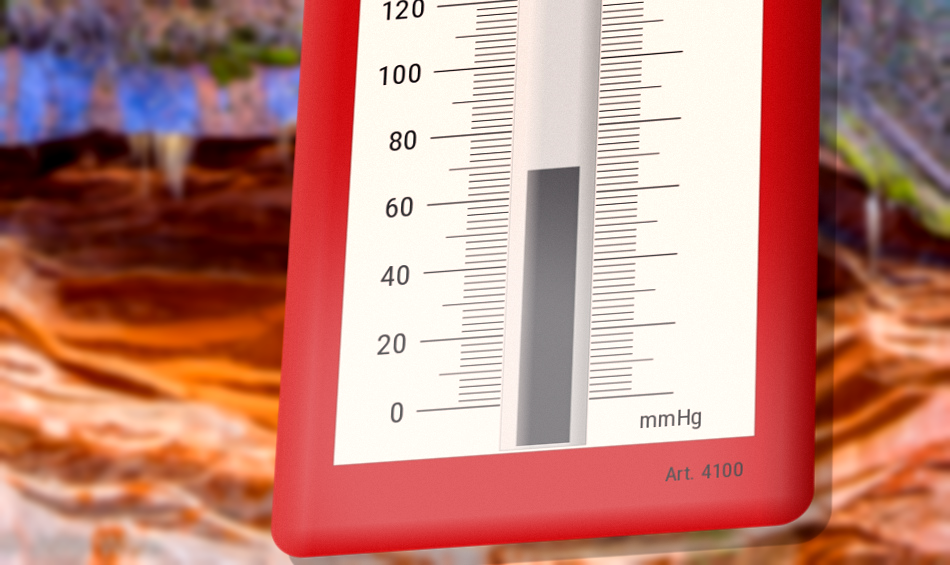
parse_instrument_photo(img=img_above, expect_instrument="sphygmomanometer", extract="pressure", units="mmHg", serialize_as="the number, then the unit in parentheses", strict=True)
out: 68 (mmHg)
